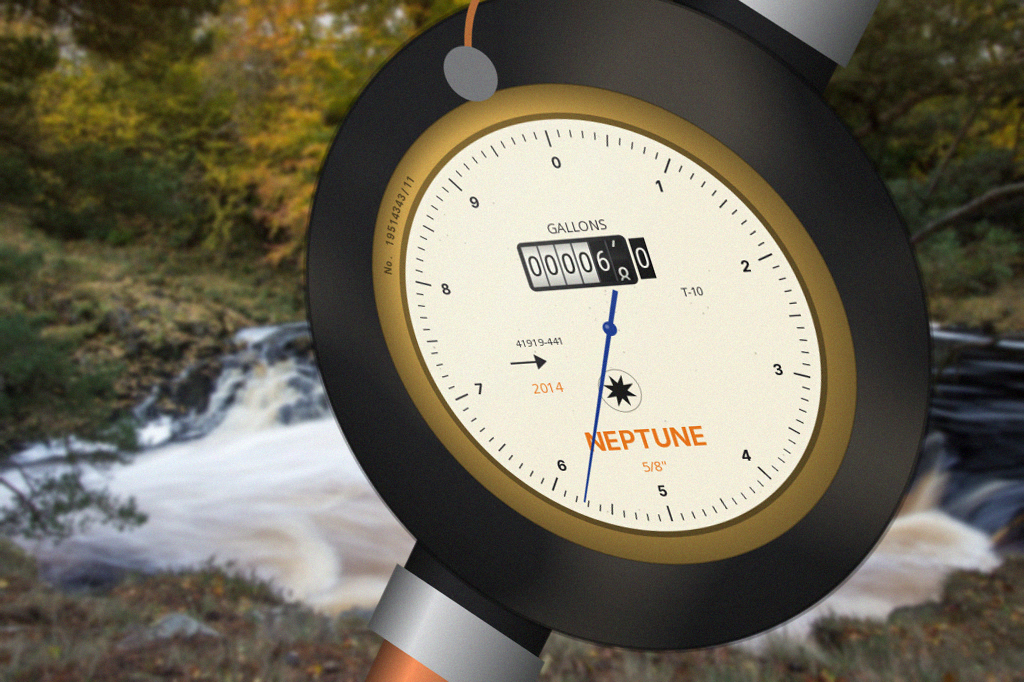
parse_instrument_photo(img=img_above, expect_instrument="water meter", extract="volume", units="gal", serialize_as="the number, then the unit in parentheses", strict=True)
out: 675.7 (gal)
